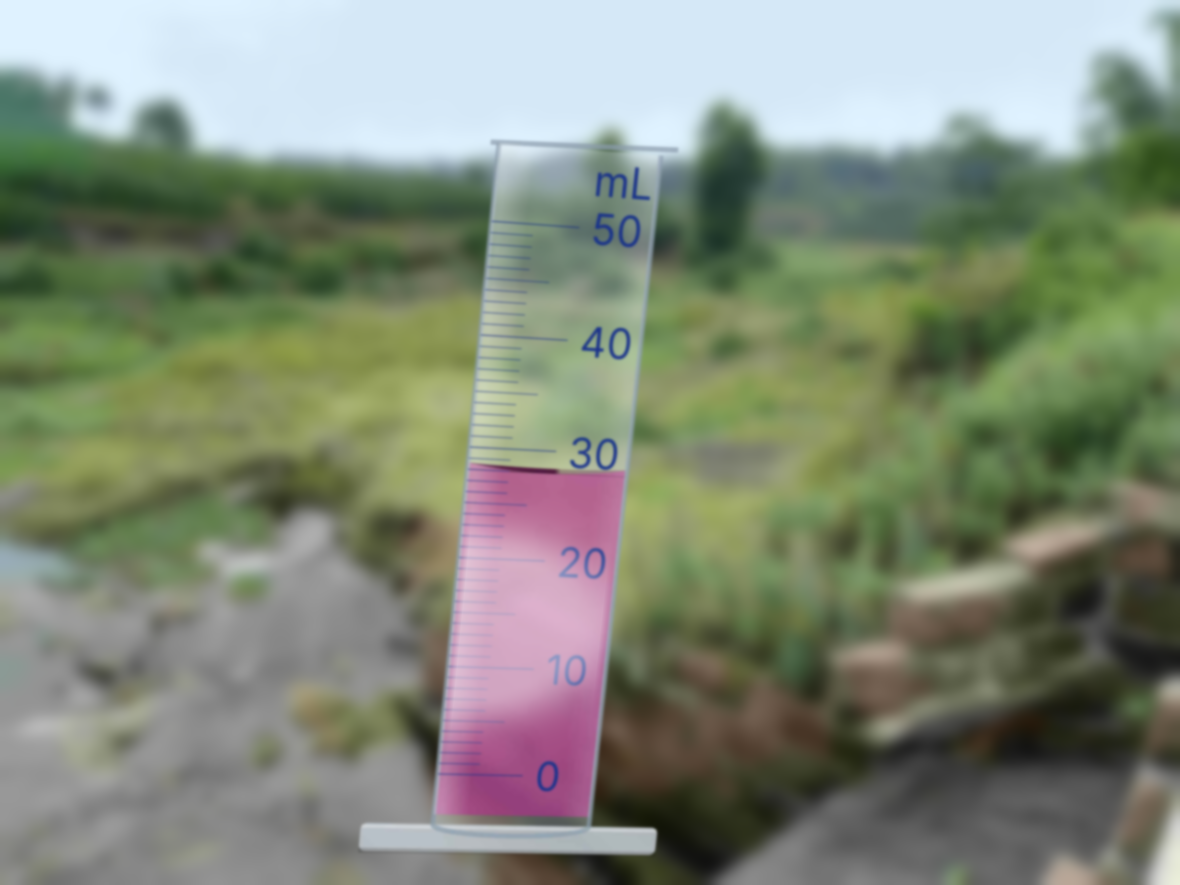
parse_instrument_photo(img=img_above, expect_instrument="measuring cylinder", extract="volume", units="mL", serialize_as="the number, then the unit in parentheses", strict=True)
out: 28 (mL)
